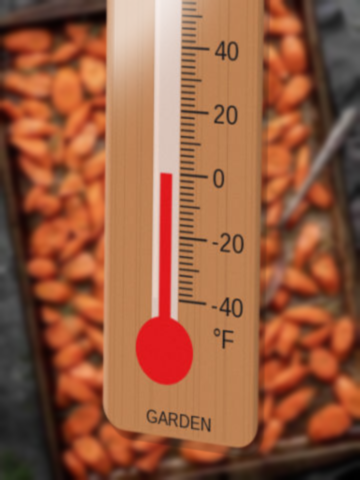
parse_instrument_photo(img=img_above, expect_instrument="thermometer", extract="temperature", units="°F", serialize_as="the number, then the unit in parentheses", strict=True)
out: 0 (°F)
